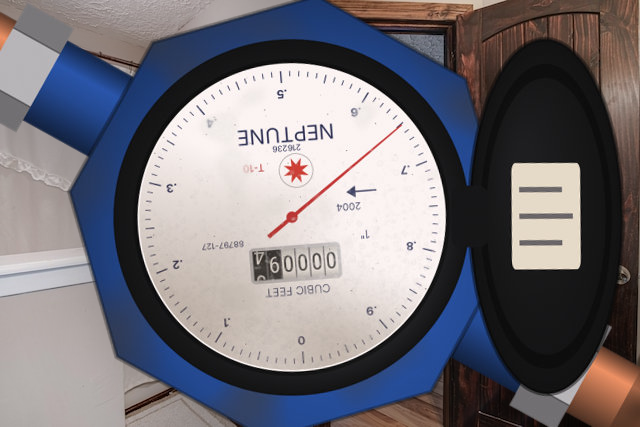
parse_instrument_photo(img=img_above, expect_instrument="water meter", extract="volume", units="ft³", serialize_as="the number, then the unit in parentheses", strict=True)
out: 93.65 (ft³)
